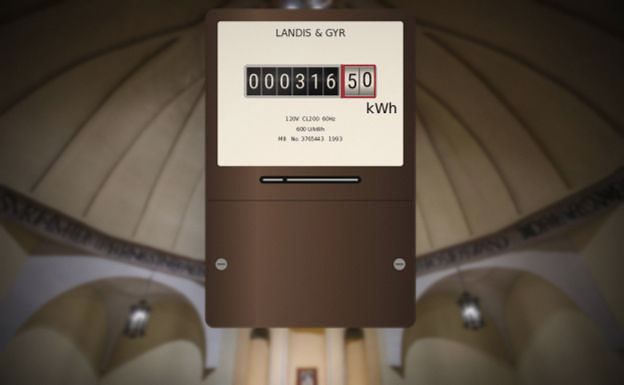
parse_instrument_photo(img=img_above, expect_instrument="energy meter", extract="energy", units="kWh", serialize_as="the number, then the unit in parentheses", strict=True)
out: 316.50 (kWh)
